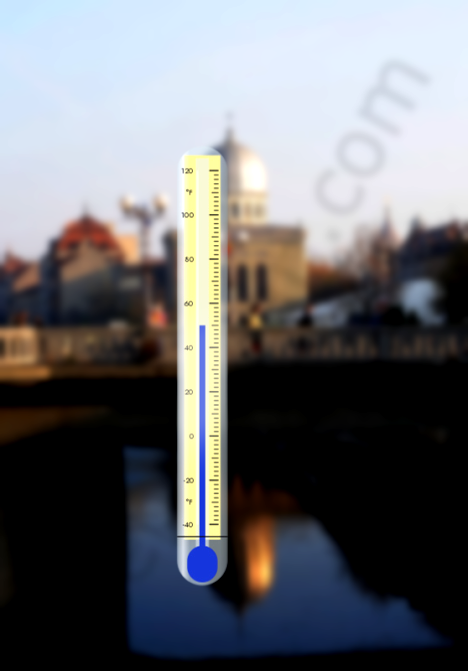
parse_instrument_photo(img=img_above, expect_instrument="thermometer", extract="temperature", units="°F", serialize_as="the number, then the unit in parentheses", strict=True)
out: 50 (°F)
